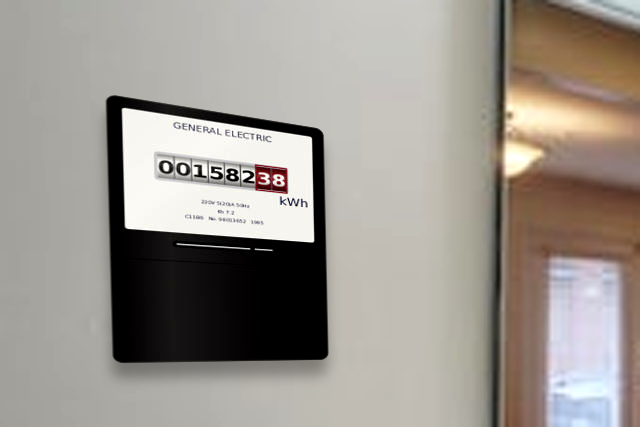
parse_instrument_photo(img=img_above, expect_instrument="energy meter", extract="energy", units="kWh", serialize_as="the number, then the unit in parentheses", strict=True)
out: 1582.38 (kWh)
